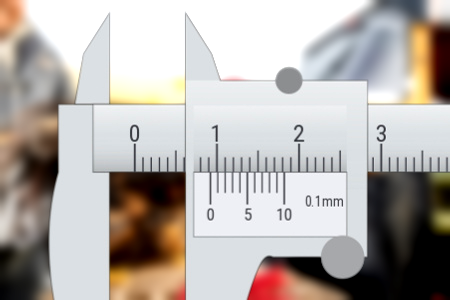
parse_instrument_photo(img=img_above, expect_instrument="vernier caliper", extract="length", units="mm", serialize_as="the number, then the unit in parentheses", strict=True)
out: 9.2 (mm)
